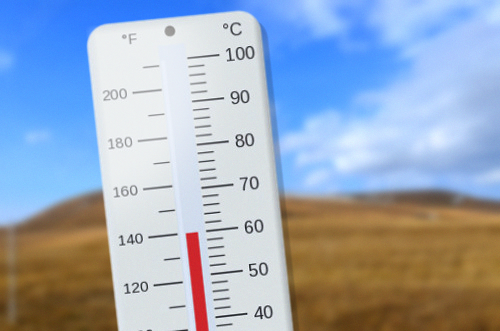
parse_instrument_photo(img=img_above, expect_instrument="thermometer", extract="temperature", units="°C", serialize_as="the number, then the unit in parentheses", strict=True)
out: 60 (°C)
